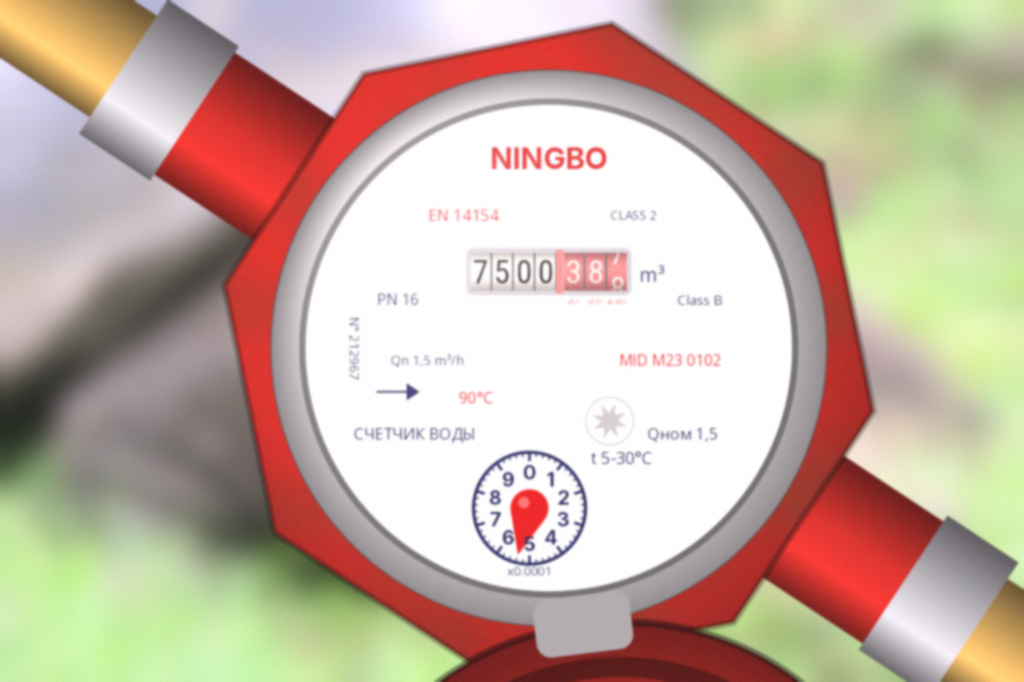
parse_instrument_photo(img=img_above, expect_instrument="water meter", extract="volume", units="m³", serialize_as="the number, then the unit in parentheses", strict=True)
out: 7500.3875 (m³)
